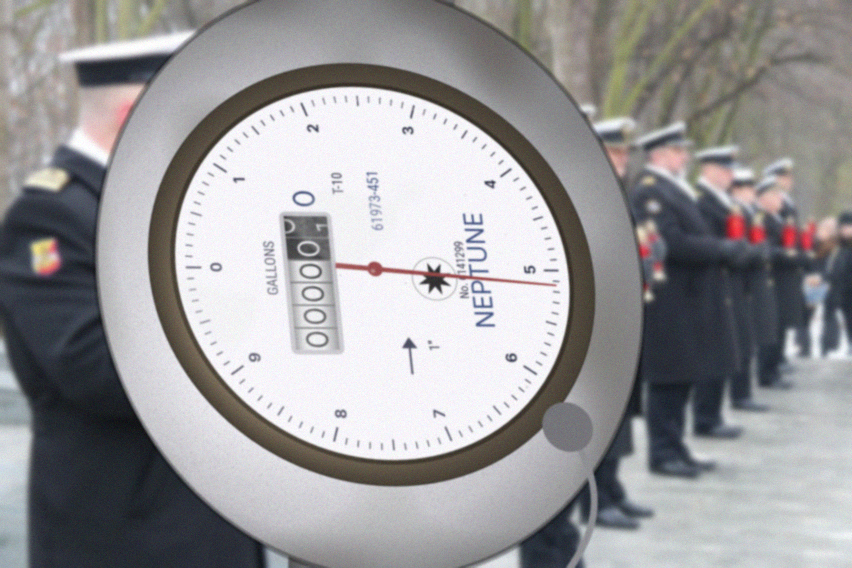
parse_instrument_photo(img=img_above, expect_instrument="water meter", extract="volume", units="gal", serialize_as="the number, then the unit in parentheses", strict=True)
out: 5.1 (gal)
